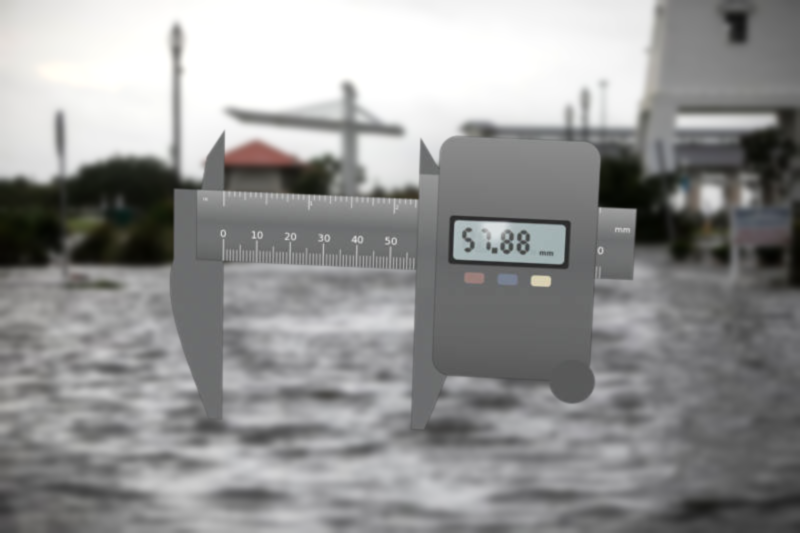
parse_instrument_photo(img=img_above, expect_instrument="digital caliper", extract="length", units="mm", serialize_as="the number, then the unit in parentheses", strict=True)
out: 57.88 (mm)
